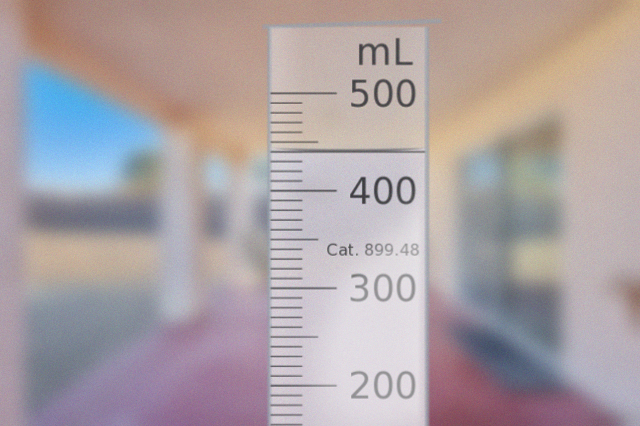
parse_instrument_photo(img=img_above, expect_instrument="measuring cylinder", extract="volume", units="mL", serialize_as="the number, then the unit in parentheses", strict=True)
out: 440 (mL)
